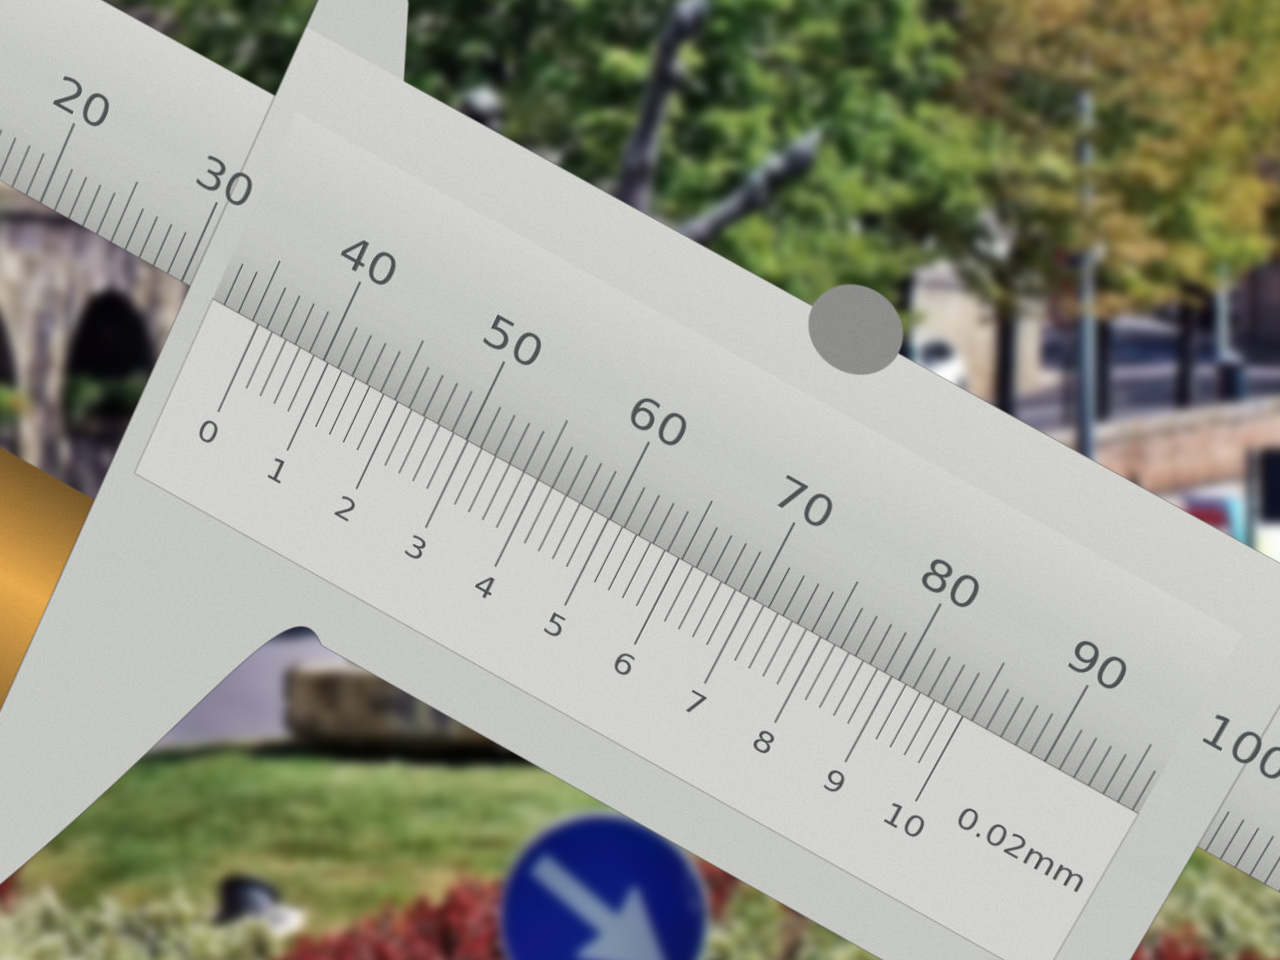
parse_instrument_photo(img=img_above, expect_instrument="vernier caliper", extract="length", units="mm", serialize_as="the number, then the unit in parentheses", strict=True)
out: 35.4 (mm)
